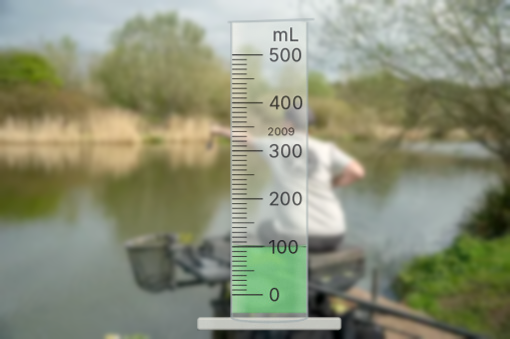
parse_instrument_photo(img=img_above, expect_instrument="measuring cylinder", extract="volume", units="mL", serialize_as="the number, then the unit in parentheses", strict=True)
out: 100 (mL)
